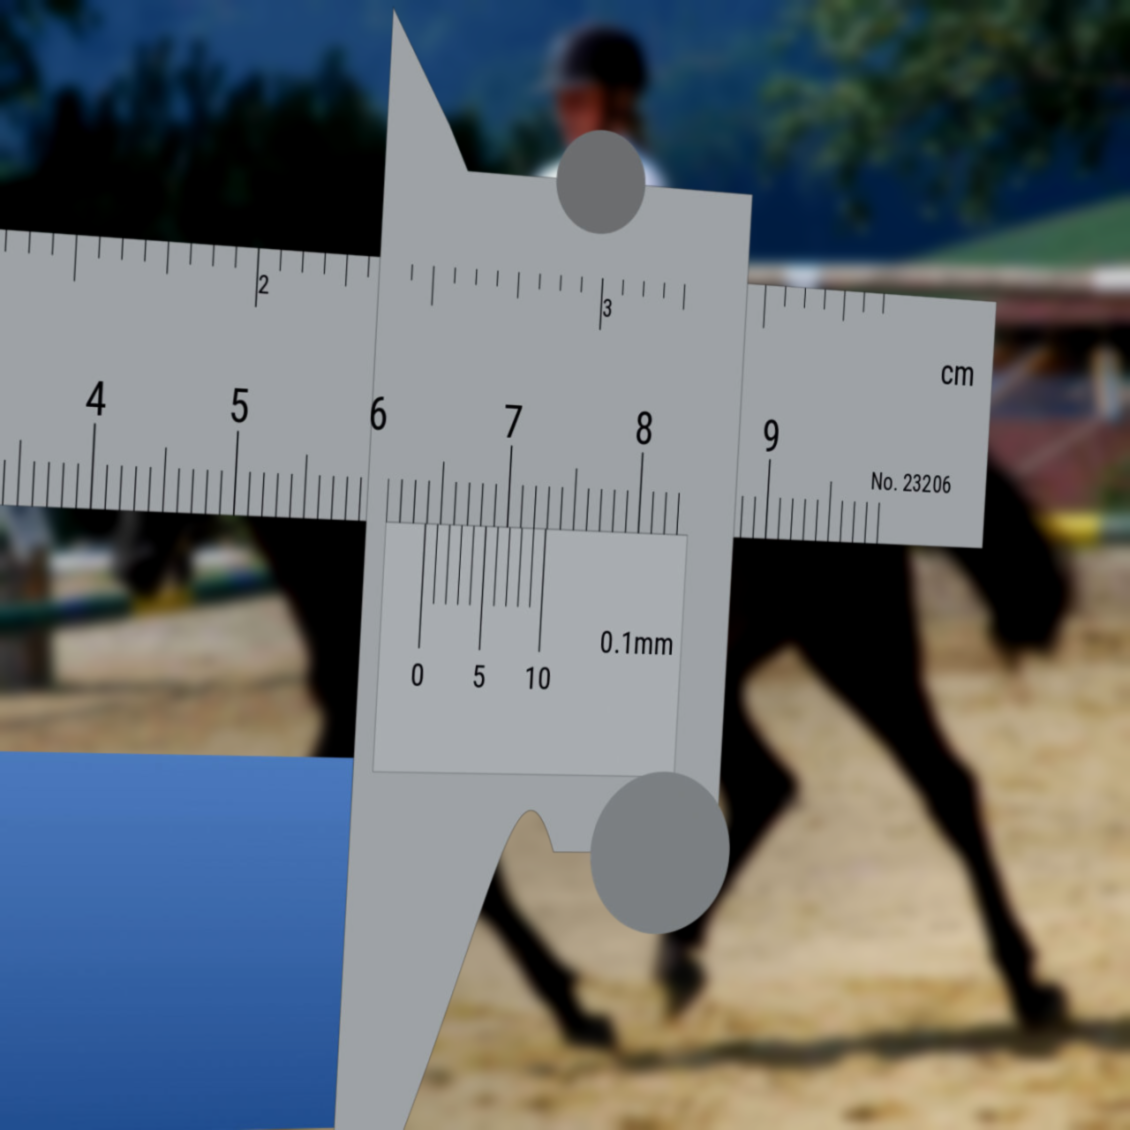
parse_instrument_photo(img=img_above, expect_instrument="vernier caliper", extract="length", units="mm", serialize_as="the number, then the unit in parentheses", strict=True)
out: 63.9 (mm)
